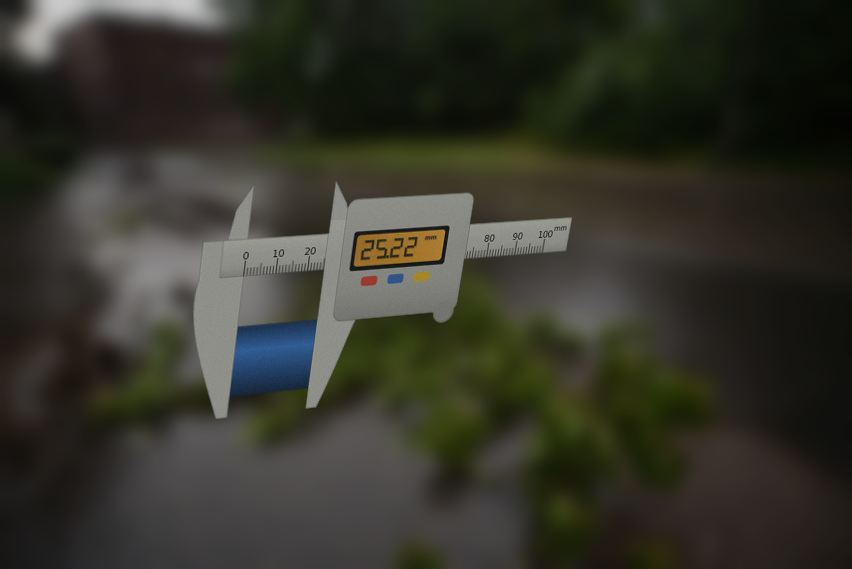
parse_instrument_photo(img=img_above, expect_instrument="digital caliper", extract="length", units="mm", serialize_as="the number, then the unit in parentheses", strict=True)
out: 25.22 (mm)
